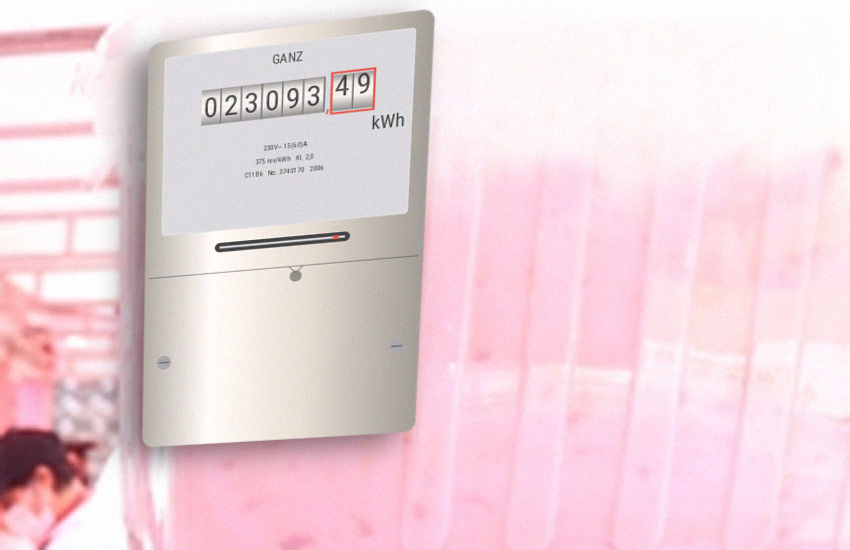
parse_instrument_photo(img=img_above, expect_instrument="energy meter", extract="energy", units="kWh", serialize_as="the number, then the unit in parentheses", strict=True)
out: 23093.49 (kWh)
